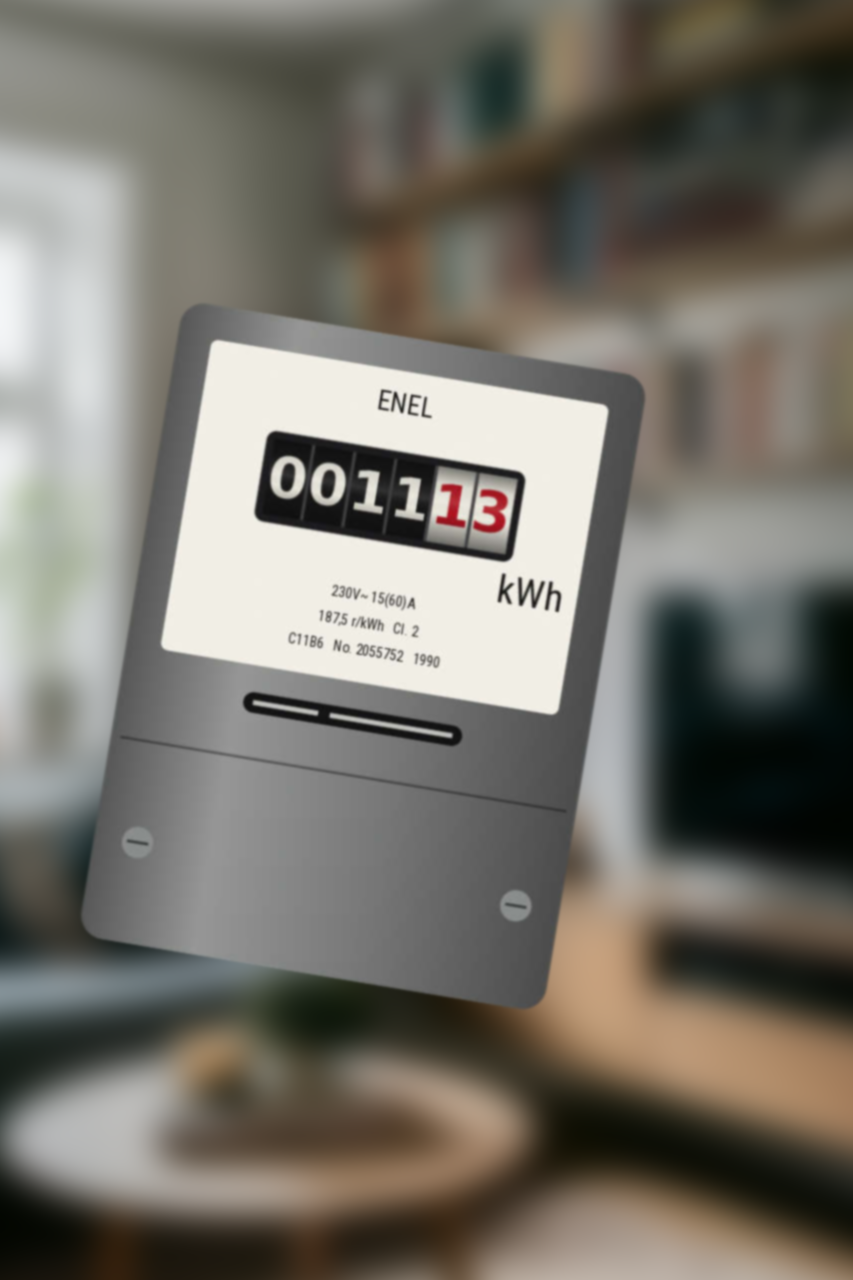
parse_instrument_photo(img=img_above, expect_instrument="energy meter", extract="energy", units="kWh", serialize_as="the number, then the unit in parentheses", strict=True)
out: 11.13 (kWh)
